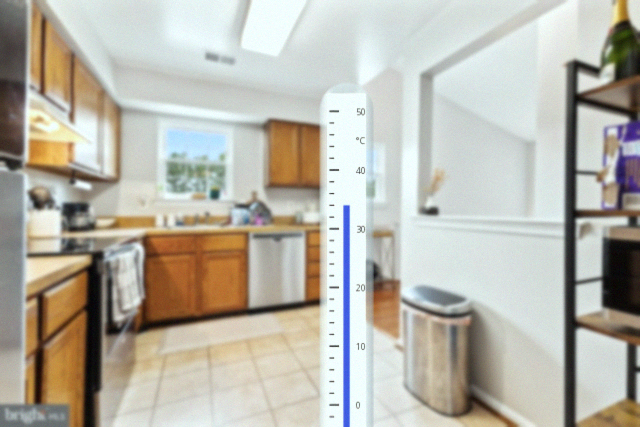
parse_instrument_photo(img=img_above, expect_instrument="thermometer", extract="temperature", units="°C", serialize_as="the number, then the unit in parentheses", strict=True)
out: 34 (°C)
